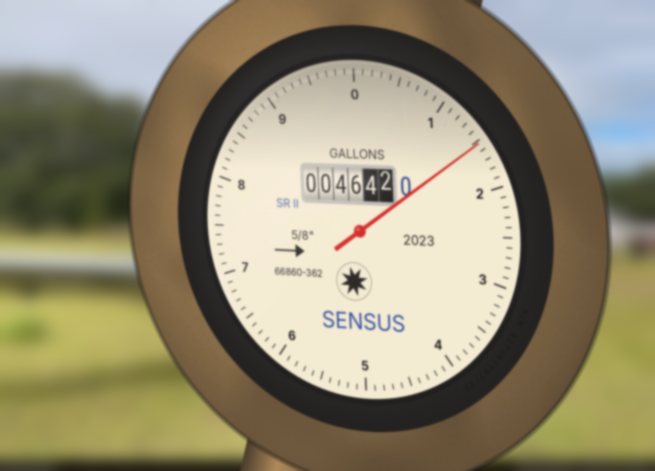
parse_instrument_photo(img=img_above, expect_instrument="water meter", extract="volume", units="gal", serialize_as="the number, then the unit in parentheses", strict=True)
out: 46421.5 (gal)
